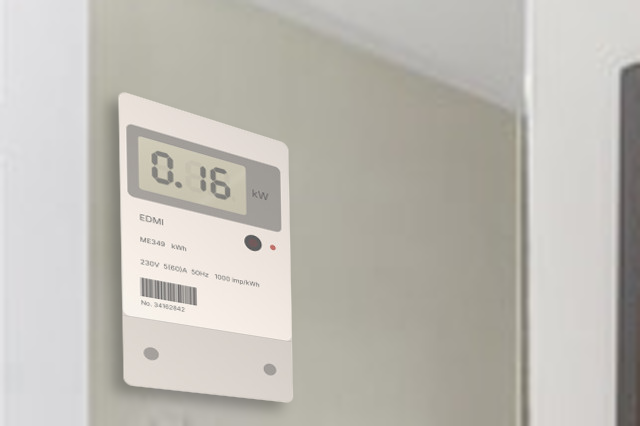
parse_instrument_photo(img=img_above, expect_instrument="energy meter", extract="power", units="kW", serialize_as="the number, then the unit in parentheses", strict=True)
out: 0.16 (kW)
